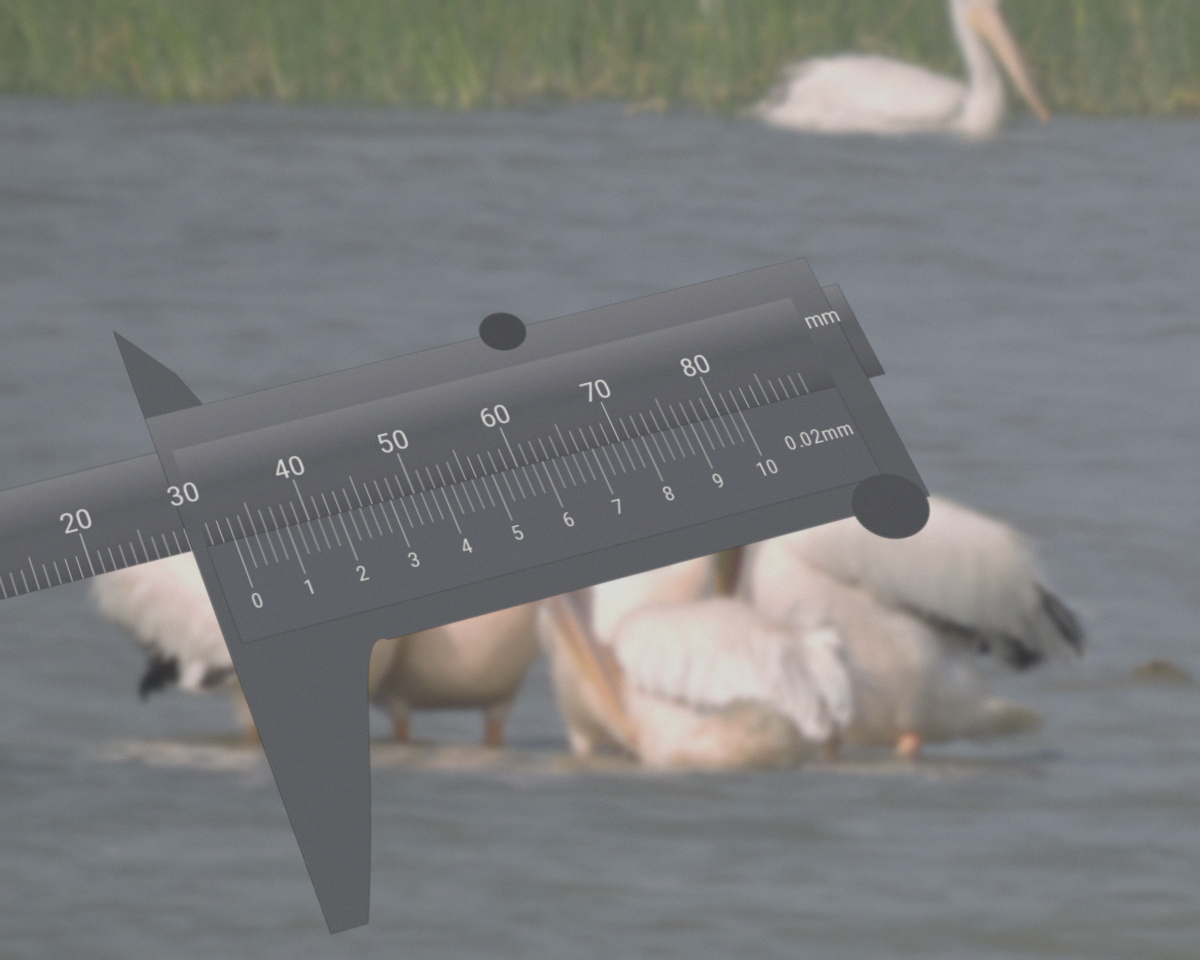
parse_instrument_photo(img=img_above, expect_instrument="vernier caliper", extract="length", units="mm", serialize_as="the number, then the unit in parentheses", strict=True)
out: 33.0 (mm)
